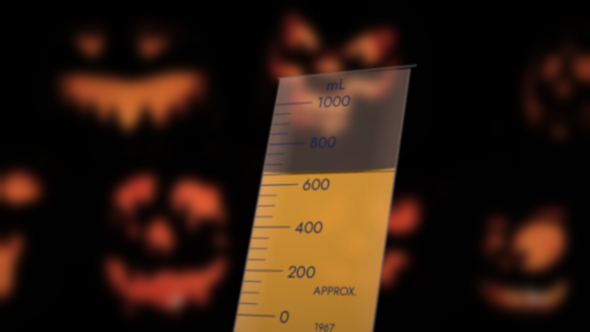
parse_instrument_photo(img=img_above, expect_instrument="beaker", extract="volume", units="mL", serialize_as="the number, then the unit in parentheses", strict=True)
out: 650 (mL)
